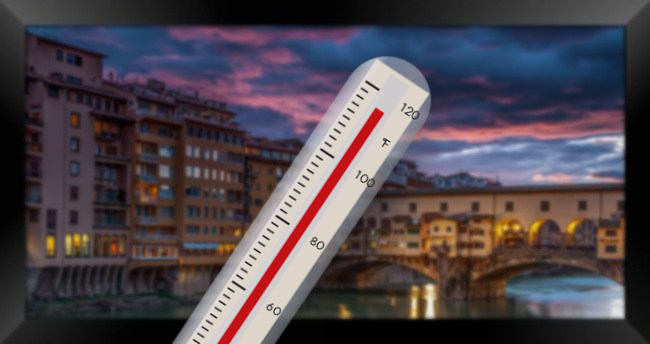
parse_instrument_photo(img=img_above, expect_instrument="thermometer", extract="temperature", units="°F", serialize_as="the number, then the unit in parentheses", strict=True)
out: 116 (°F)
